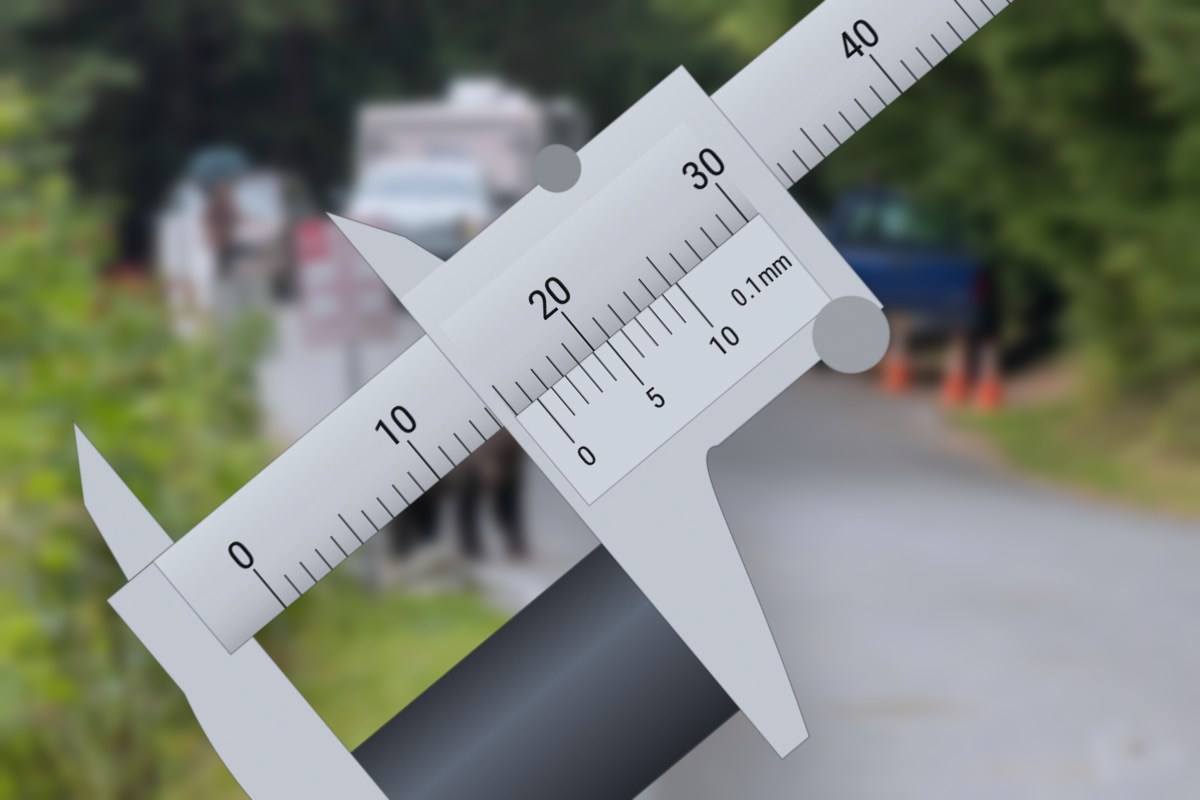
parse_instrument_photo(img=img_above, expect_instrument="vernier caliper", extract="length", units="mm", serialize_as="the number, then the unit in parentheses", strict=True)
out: 16.3 (mm)
